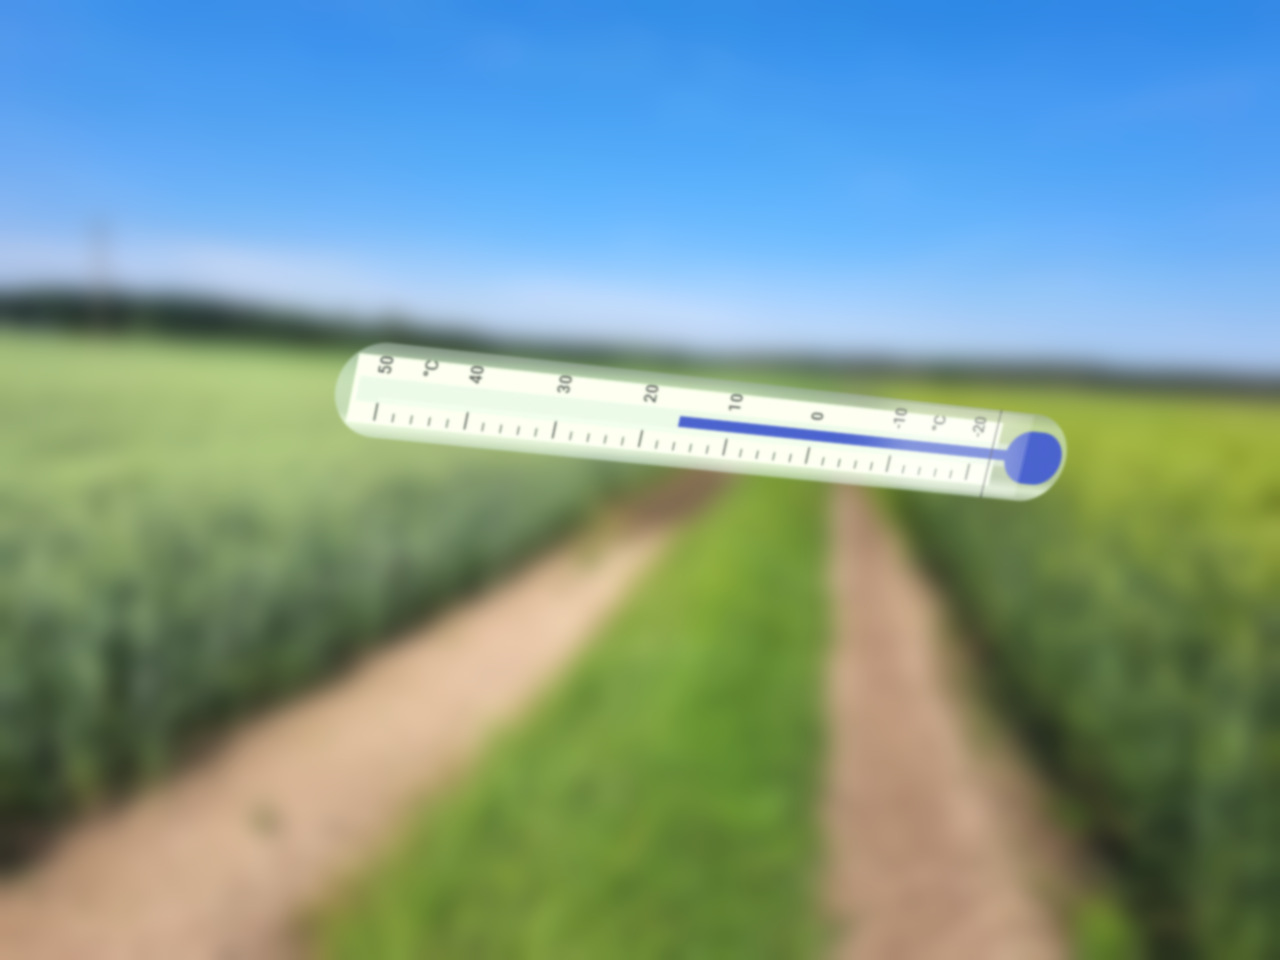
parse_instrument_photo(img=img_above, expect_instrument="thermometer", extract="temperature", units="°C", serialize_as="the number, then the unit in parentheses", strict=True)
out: 16 (°C)
